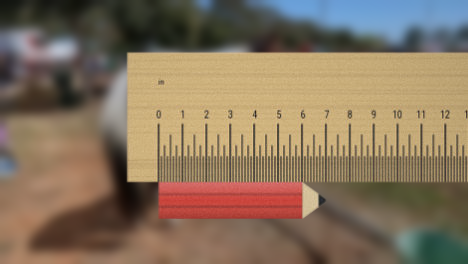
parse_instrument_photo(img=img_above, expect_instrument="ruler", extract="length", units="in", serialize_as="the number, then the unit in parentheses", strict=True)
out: 7 (in)
